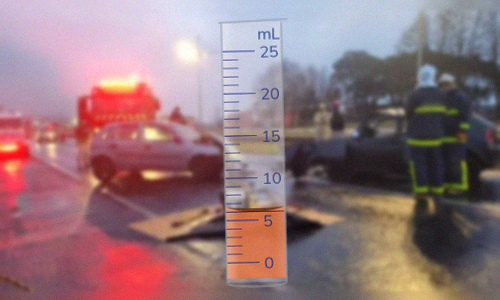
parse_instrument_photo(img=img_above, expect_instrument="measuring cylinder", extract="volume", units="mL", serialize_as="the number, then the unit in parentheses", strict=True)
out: 6 (mL)
